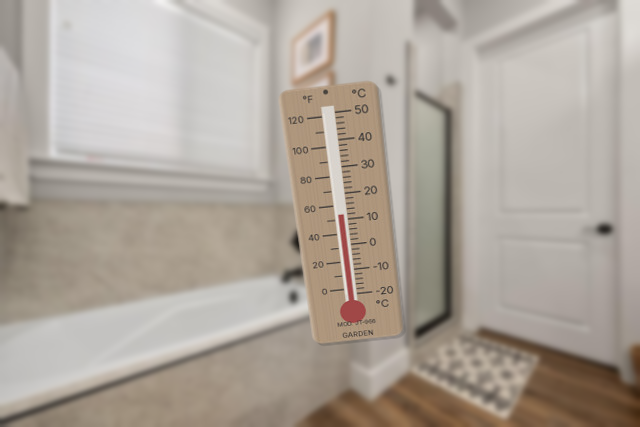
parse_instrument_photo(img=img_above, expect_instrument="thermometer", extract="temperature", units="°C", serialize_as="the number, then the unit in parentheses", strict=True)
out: 12 (°C)
